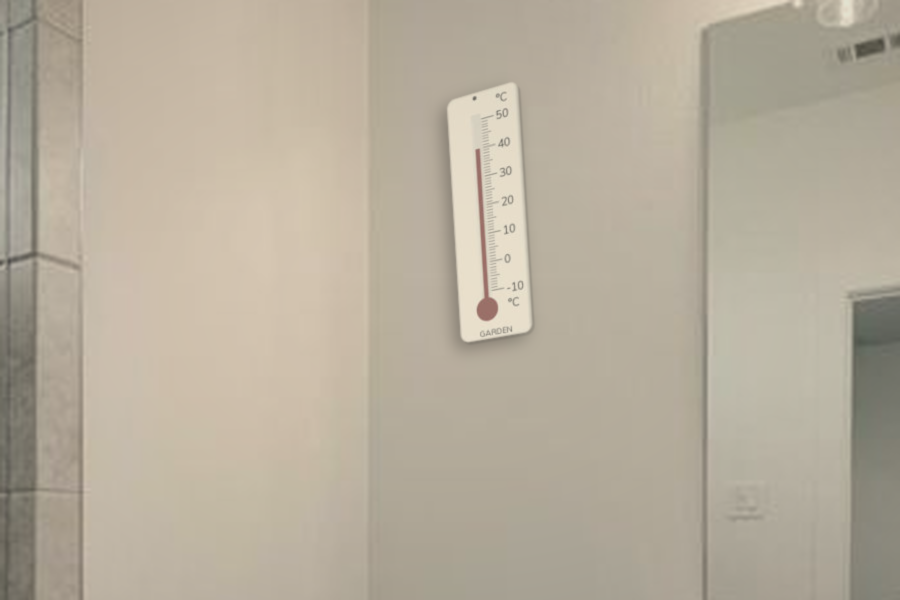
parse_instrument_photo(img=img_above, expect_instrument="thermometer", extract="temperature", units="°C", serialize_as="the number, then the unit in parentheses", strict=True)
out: 40 (°C)
